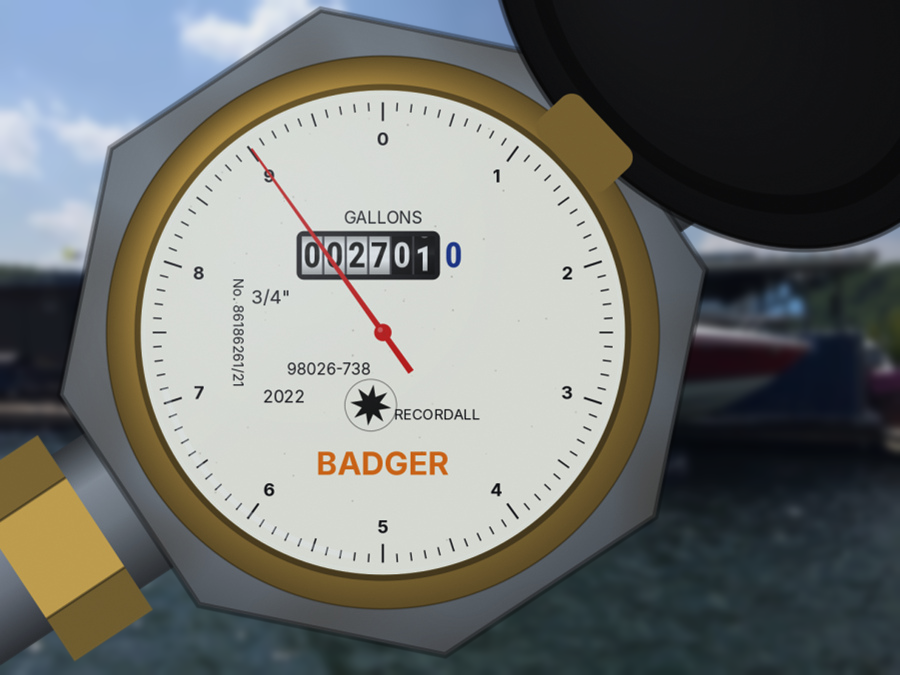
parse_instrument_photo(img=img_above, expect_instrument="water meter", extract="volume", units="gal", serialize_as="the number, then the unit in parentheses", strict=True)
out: 27009.0 (gal)
